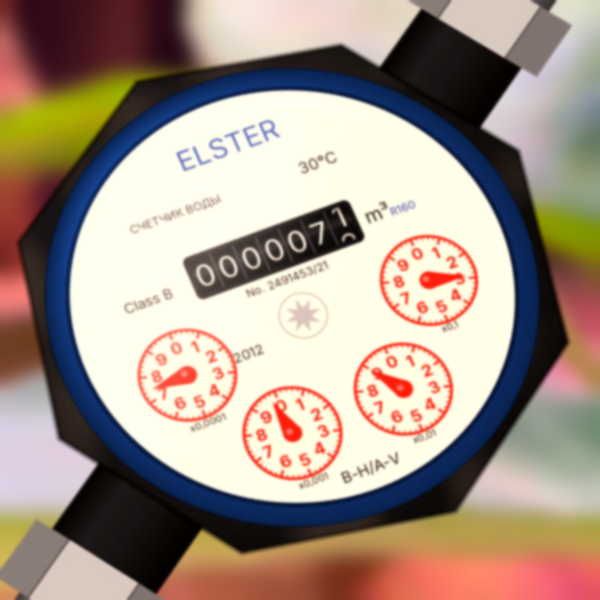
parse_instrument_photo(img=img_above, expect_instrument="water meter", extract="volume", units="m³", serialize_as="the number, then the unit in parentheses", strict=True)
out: 71.2897 (m³)
